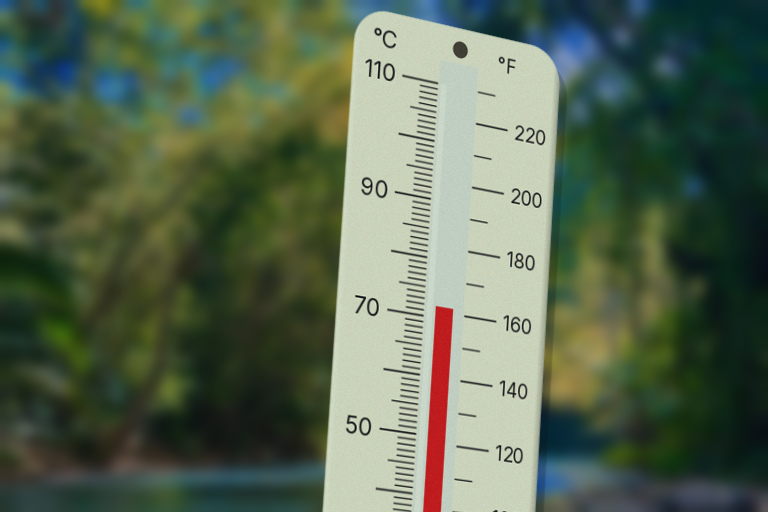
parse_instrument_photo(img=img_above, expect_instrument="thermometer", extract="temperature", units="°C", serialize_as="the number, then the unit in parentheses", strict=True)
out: 72 (°C)
